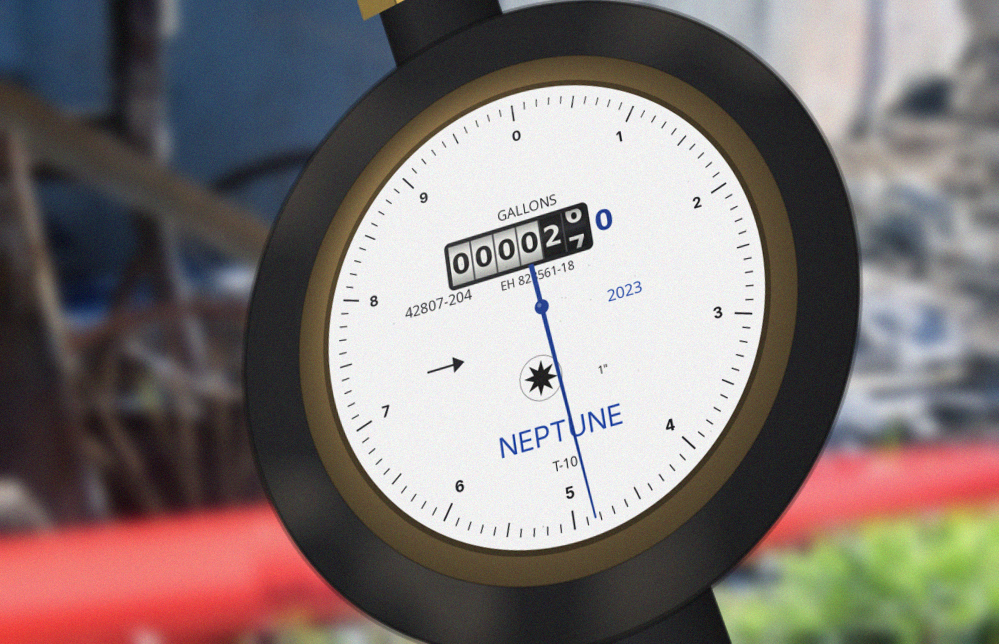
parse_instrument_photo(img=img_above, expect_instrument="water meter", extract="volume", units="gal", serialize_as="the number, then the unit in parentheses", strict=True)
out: 264.8 (gal)
